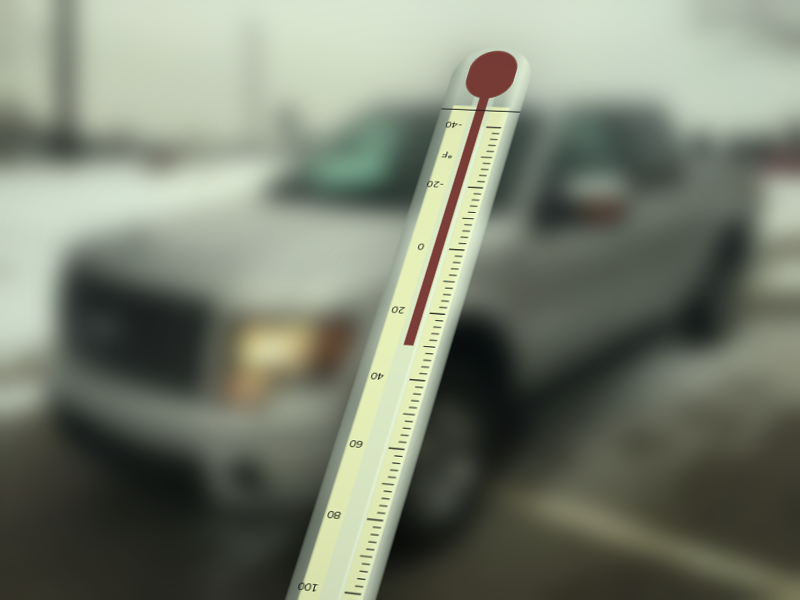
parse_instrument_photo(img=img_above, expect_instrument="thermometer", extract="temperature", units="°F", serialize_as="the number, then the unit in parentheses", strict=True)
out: 30 (°F)
